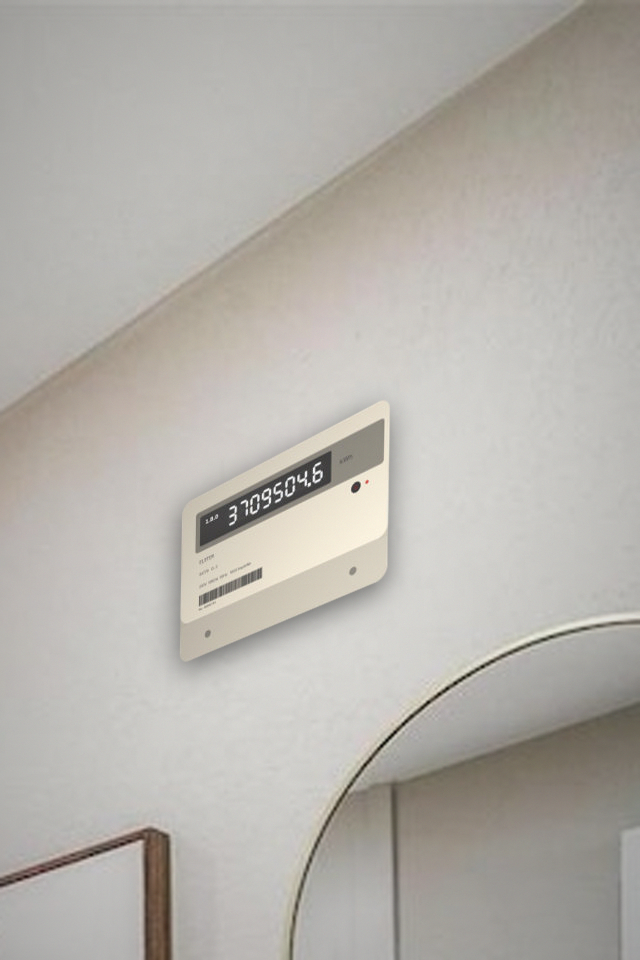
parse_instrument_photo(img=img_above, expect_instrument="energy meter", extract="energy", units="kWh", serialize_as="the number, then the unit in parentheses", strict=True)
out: 3709504.6 (kWh)
